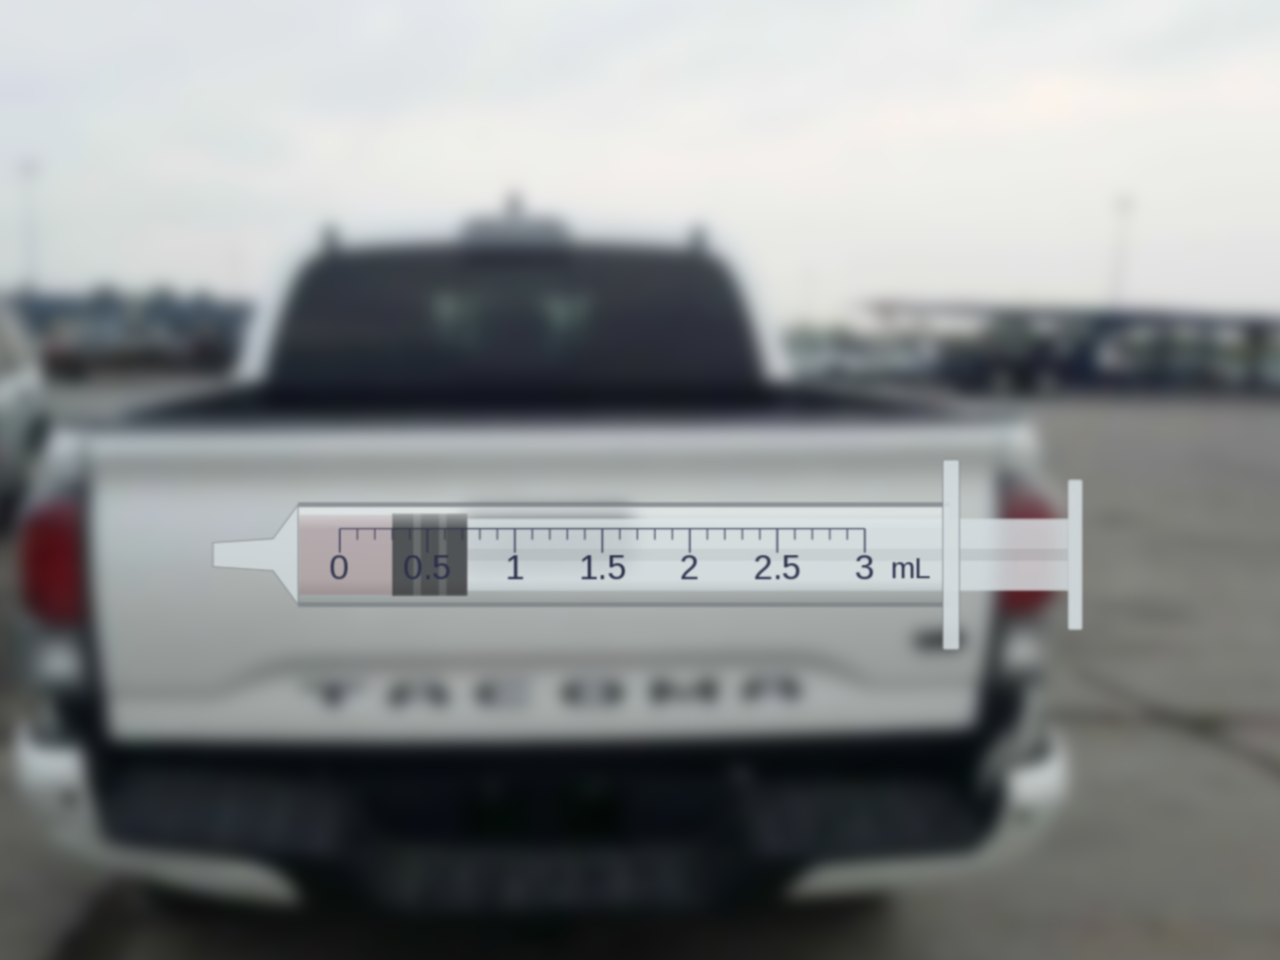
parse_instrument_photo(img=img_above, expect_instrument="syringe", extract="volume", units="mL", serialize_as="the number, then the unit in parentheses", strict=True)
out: 0.3 (mL)
